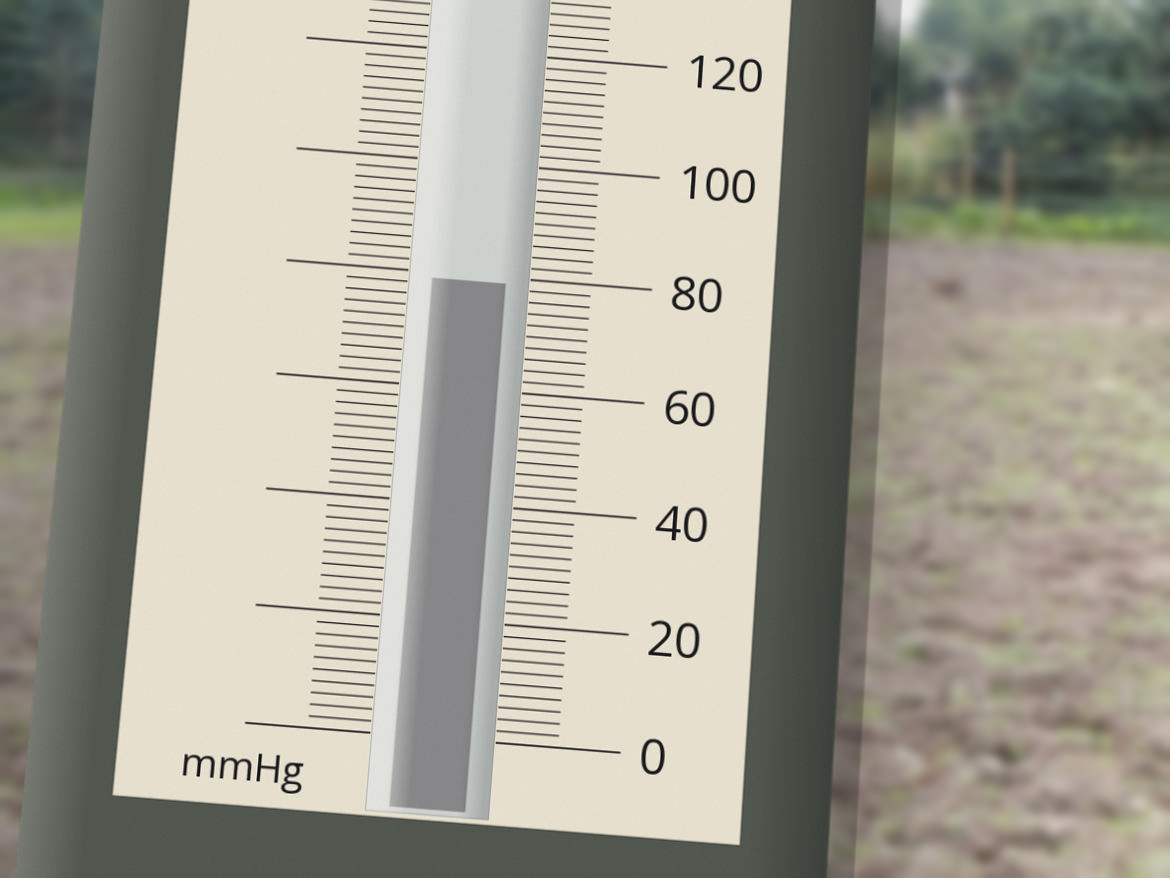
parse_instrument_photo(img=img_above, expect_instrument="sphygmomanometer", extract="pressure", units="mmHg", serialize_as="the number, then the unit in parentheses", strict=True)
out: 79 (mmHg)
